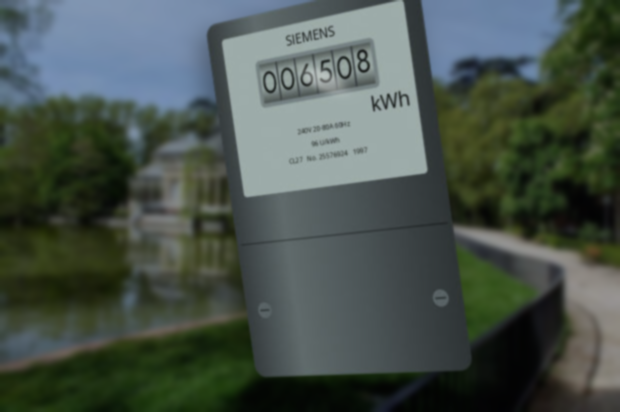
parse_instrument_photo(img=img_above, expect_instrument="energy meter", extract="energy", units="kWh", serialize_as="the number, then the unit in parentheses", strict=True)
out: 6508 (kWh)
